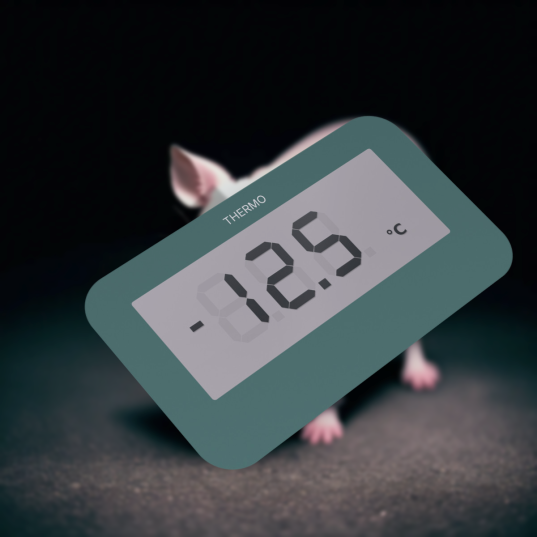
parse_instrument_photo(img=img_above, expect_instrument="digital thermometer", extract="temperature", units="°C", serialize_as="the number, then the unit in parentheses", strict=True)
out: -12.5 (°C)
